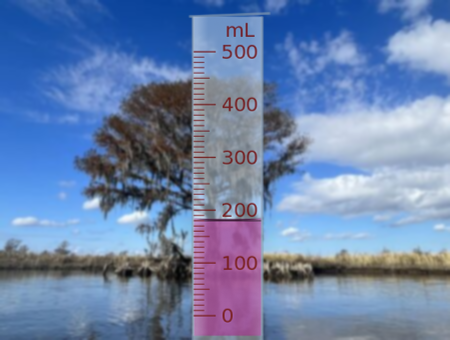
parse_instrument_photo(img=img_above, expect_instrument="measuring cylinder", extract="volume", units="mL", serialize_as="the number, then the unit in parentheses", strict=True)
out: 180 (mL)
